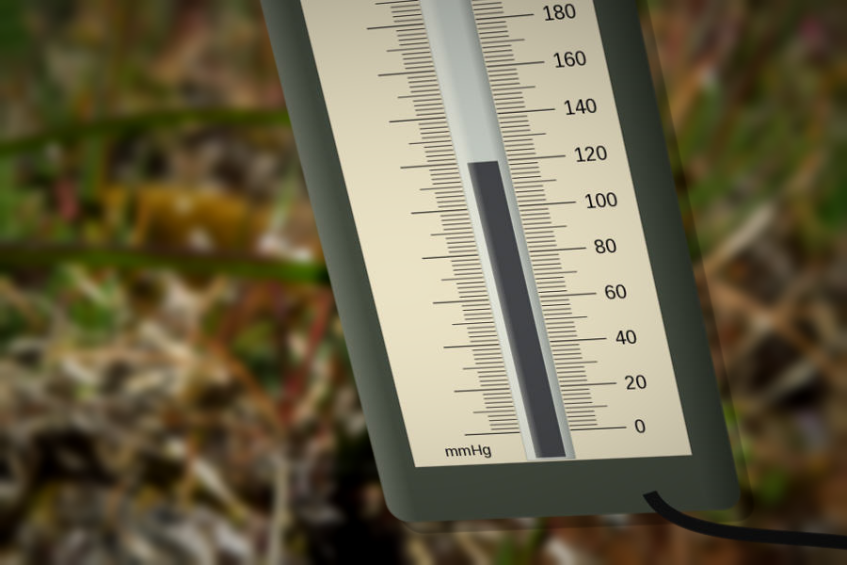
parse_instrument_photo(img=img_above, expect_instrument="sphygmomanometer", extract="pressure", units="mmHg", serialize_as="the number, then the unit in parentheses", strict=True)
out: 120 (mmHg)
